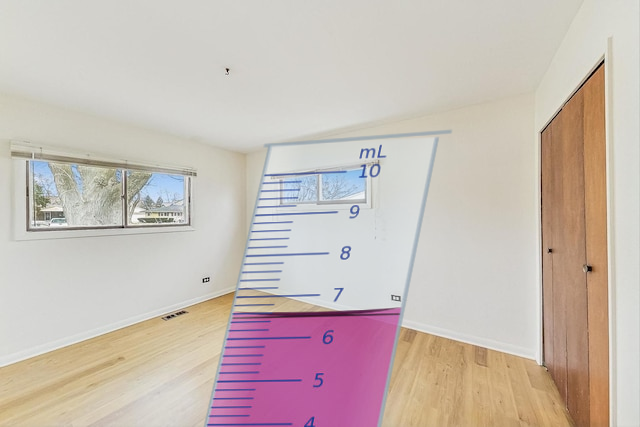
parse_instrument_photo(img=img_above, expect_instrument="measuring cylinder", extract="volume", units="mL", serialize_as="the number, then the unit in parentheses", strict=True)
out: 6.5 (mL)
